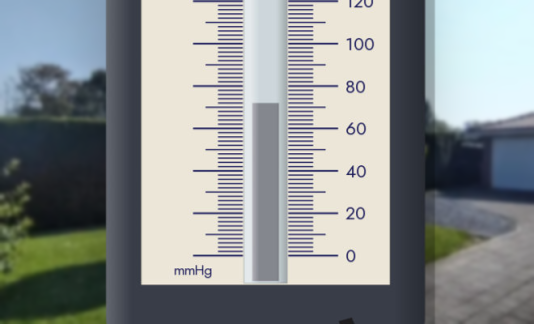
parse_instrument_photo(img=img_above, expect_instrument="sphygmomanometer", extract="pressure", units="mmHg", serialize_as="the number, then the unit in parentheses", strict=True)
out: 72 (mmHg)
